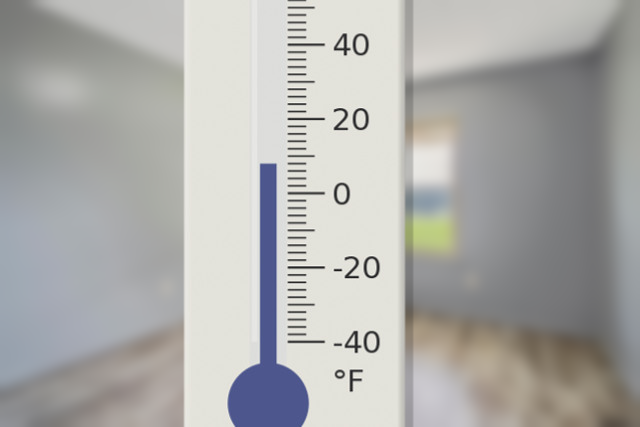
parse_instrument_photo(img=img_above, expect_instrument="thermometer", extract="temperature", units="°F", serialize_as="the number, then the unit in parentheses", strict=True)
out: 8 (°F)
